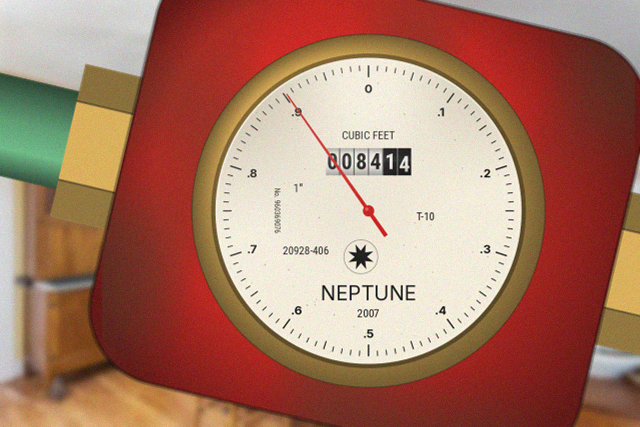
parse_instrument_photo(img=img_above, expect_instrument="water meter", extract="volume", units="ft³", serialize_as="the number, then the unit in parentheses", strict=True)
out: 8413.90 (ft³)
